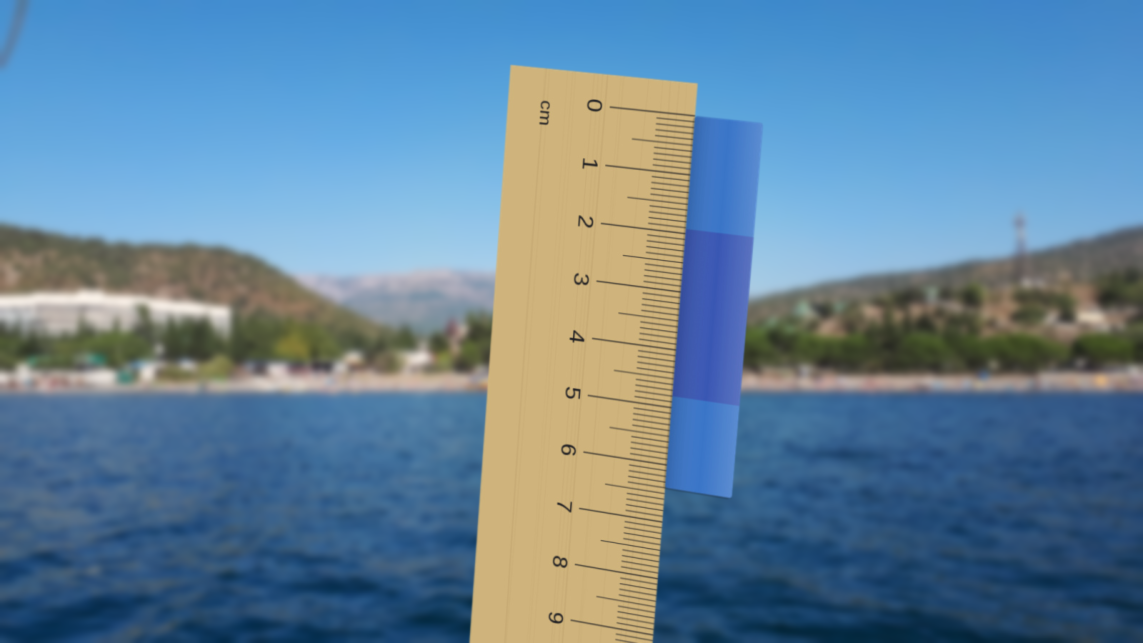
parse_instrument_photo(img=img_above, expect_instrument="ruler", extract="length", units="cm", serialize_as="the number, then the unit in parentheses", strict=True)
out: 6.4 (cm)
